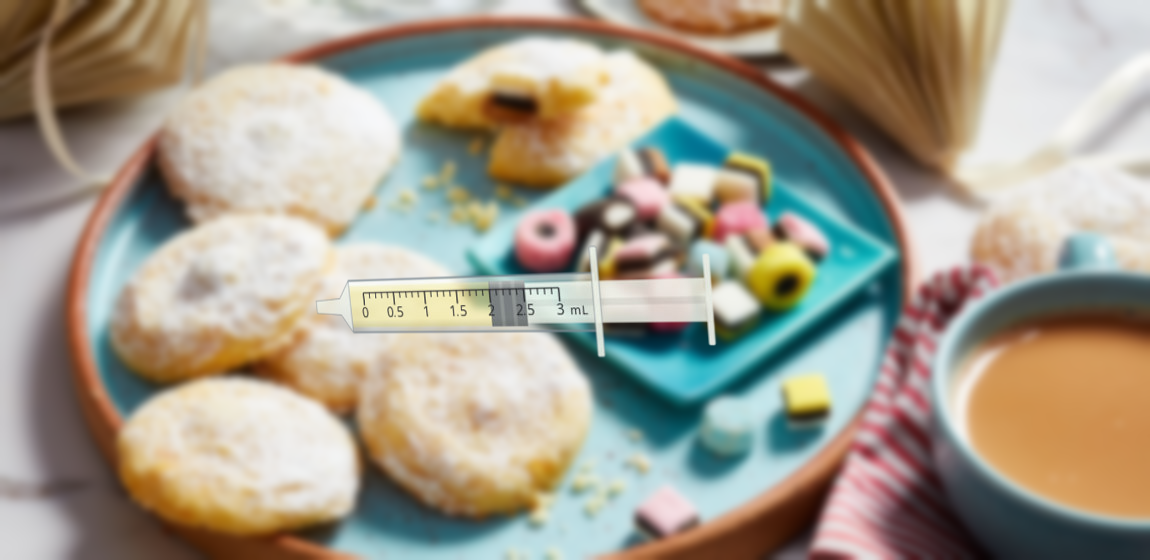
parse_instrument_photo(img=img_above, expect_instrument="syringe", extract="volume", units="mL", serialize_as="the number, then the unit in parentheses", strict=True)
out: 2 (mL)
